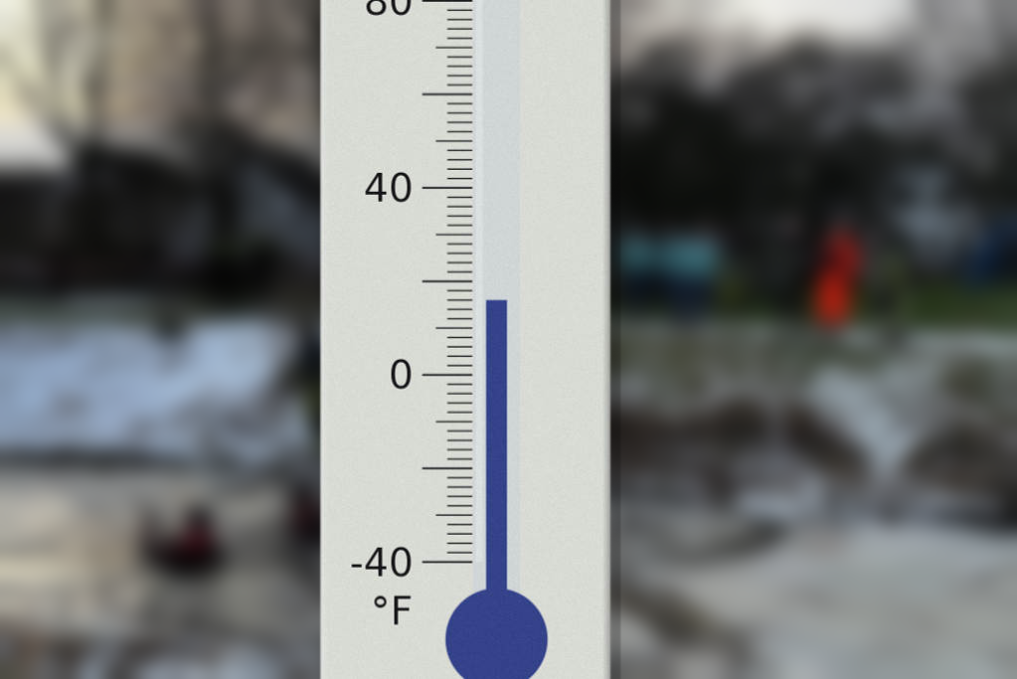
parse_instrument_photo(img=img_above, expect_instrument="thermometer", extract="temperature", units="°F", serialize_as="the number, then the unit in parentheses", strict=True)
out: 16 (°F)
